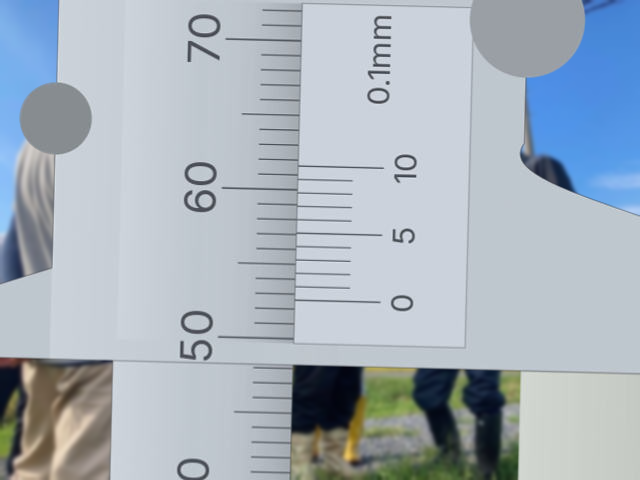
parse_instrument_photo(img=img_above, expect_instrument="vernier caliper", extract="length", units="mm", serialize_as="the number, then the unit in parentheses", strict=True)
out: 52.6 (mm)
